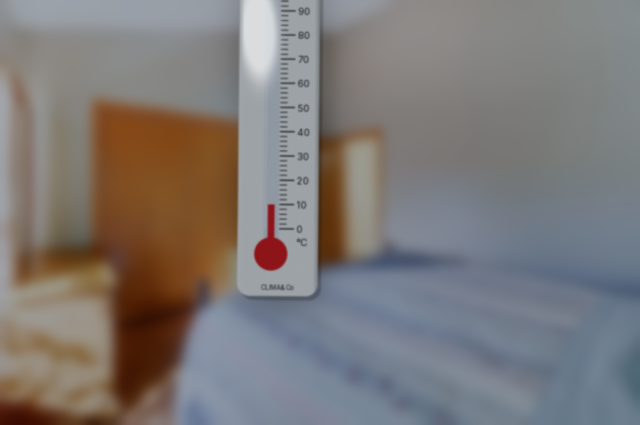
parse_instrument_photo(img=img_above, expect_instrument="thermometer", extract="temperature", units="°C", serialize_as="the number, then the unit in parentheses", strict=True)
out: 10 (°C)
